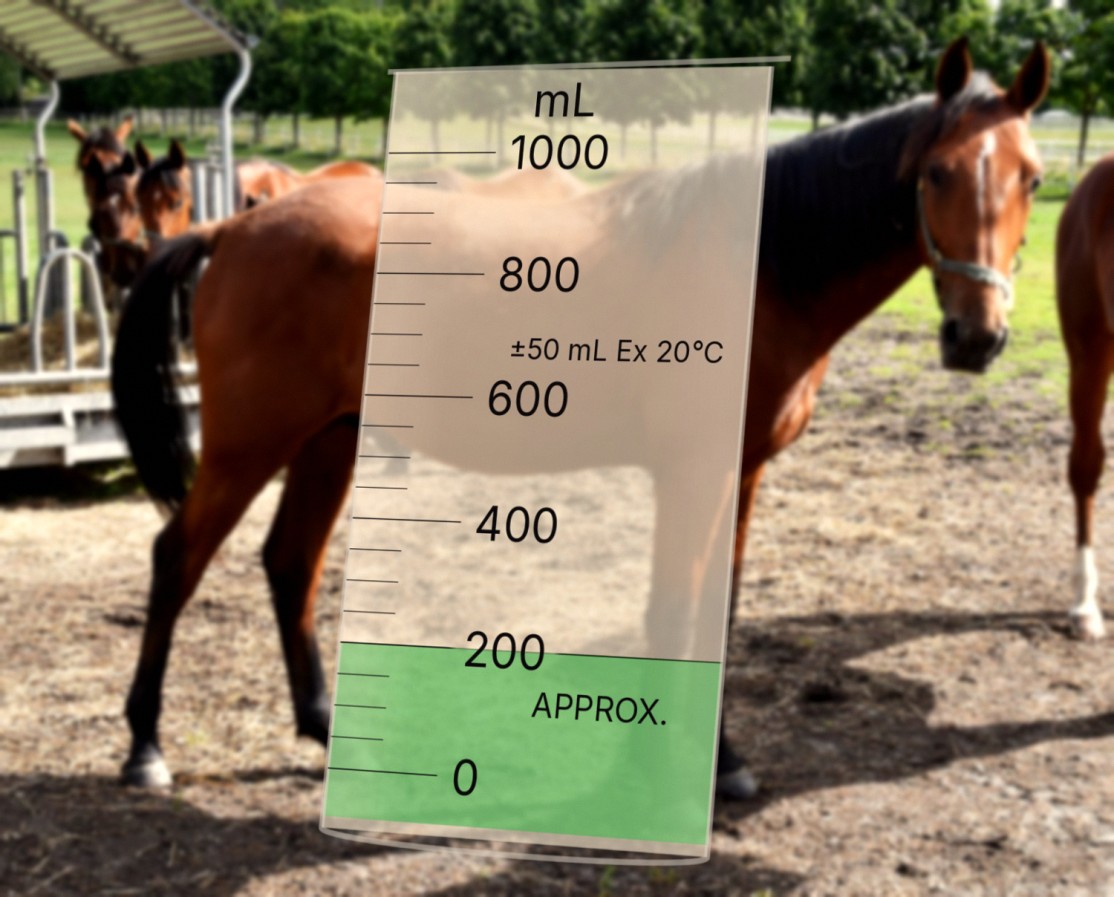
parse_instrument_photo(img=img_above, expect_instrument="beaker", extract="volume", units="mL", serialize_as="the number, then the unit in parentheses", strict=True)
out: 200 (mL)
